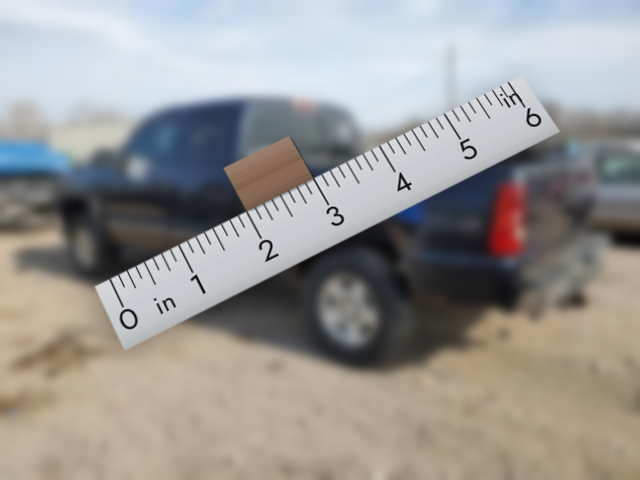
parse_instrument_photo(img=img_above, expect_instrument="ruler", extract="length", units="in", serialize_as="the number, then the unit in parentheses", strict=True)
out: 1 (in)
